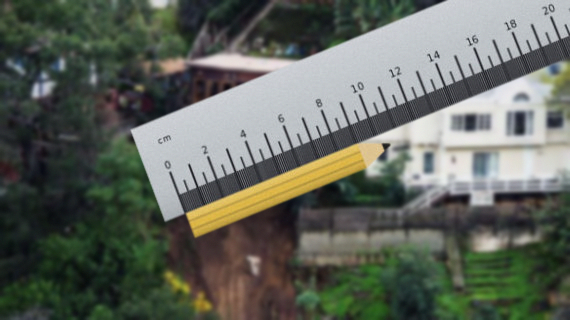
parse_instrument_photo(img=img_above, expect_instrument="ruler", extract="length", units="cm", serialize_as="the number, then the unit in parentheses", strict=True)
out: 10.5 (cm)
